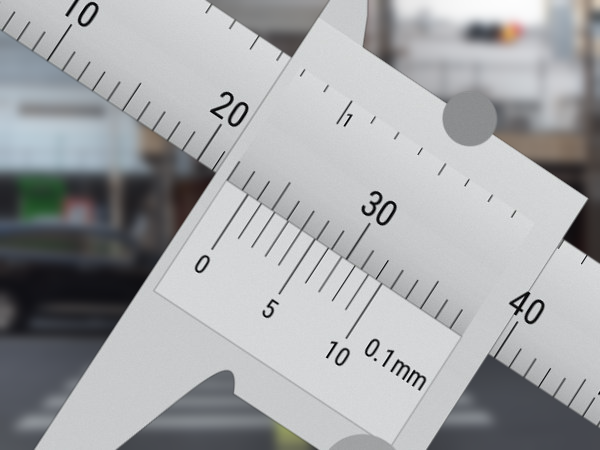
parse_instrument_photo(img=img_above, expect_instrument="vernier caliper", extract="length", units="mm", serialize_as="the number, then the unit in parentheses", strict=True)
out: 23.4 (mm)
